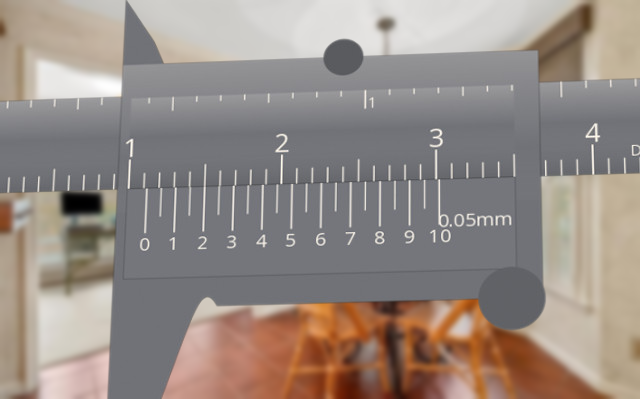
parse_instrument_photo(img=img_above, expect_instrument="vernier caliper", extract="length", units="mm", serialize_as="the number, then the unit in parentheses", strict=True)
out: 11.2 (mm)
